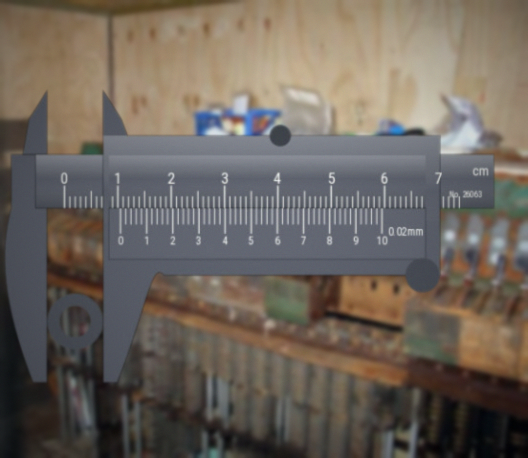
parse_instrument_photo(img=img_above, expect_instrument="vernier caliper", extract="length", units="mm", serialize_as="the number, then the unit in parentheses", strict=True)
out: 10.5 (mm)
